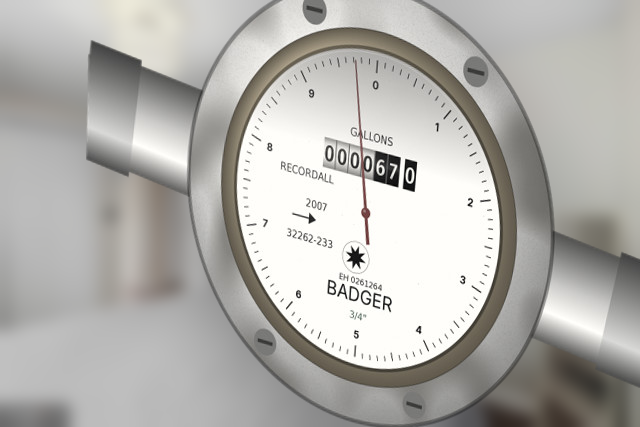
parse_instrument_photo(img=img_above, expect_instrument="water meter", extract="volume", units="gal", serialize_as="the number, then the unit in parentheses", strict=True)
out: 669.7 (gal)
